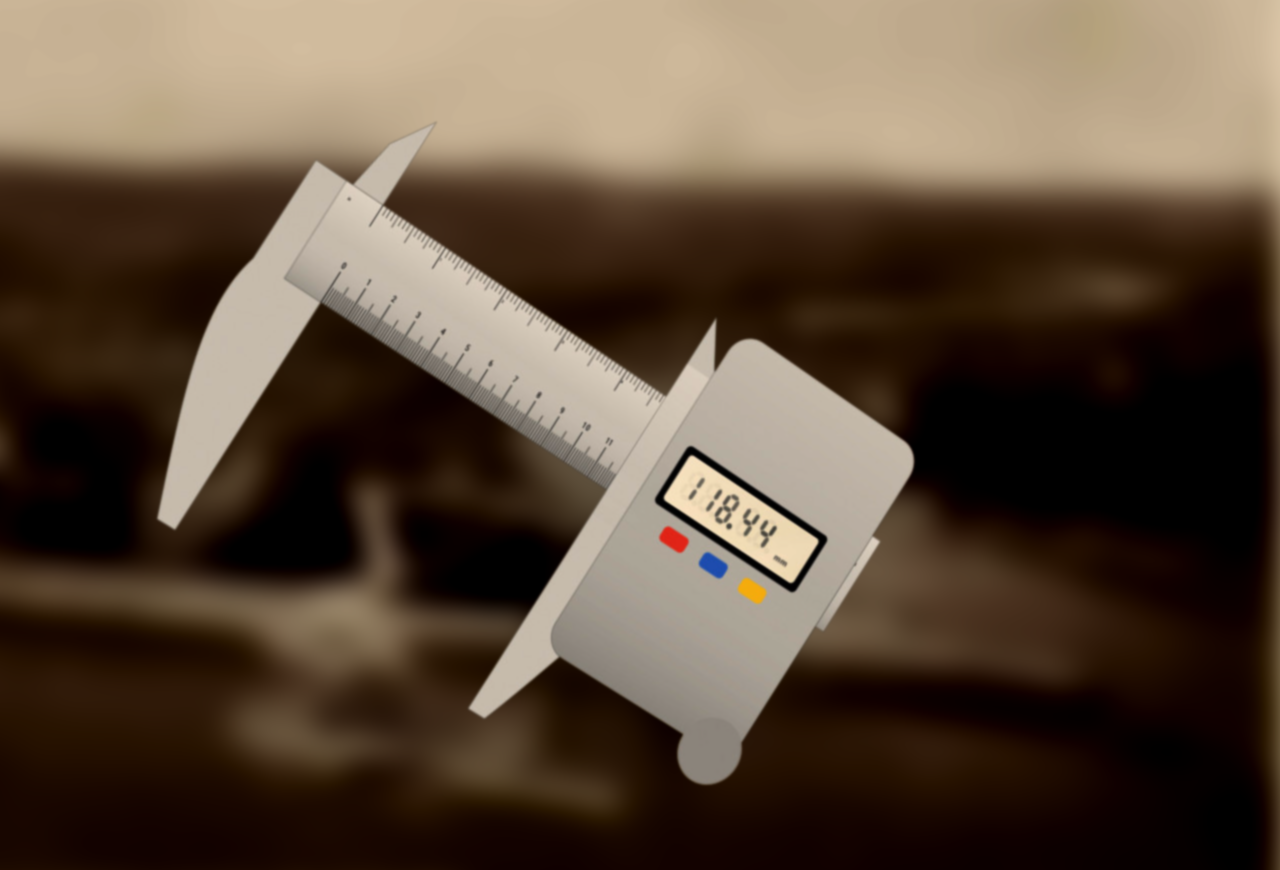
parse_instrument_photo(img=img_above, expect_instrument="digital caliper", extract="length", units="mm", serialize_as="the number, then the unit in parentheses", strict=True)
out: 118.44 (mm)
